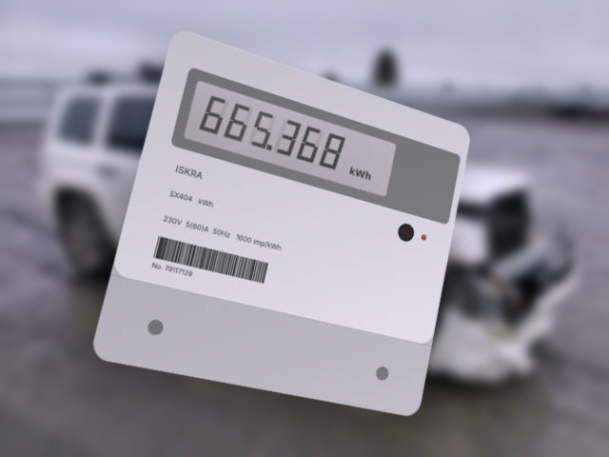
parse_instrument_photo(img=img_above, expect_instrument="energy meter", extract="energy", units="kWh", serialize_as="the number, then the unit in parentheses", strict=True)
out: 665.368 (kWh)
